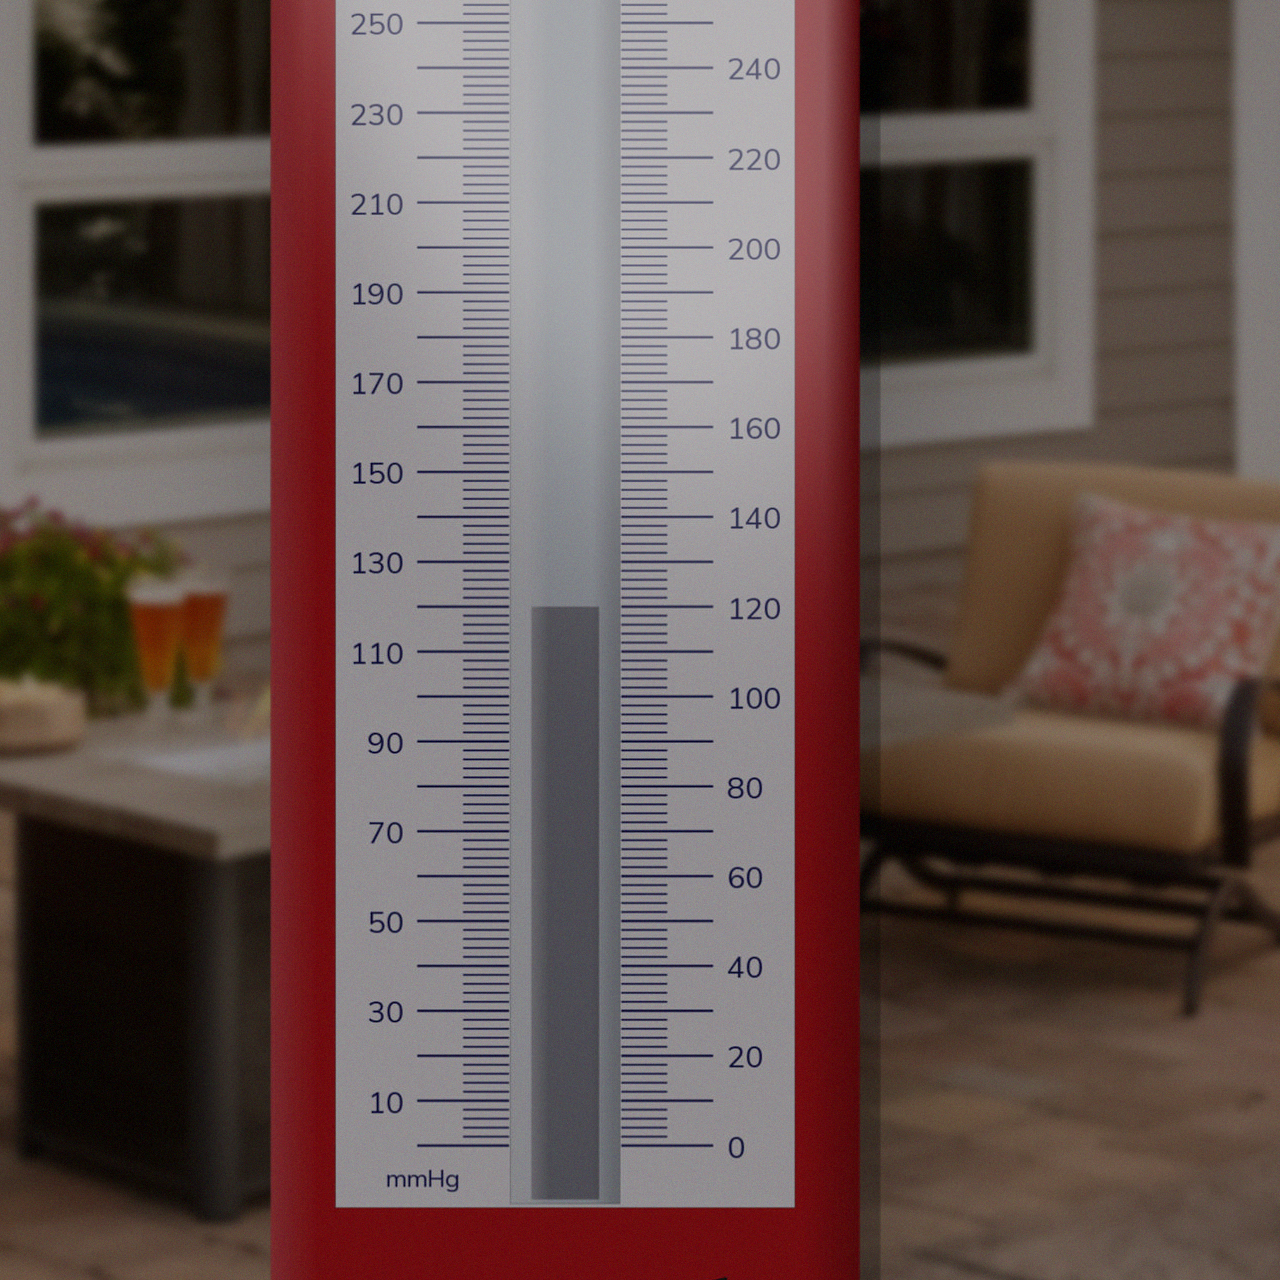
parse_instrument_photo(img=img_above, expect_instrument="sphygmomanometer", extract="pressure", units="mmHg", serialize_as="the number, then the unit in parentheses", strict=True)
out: 120 (mmHg)
